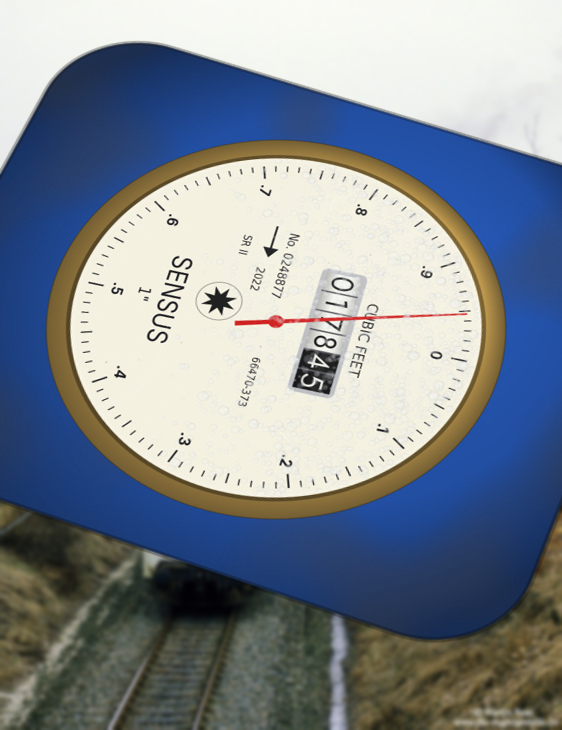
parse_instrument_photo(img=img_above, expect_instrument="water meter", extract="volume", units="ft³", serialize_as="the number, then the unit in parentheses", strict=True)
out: 17844.95 (ft³)
